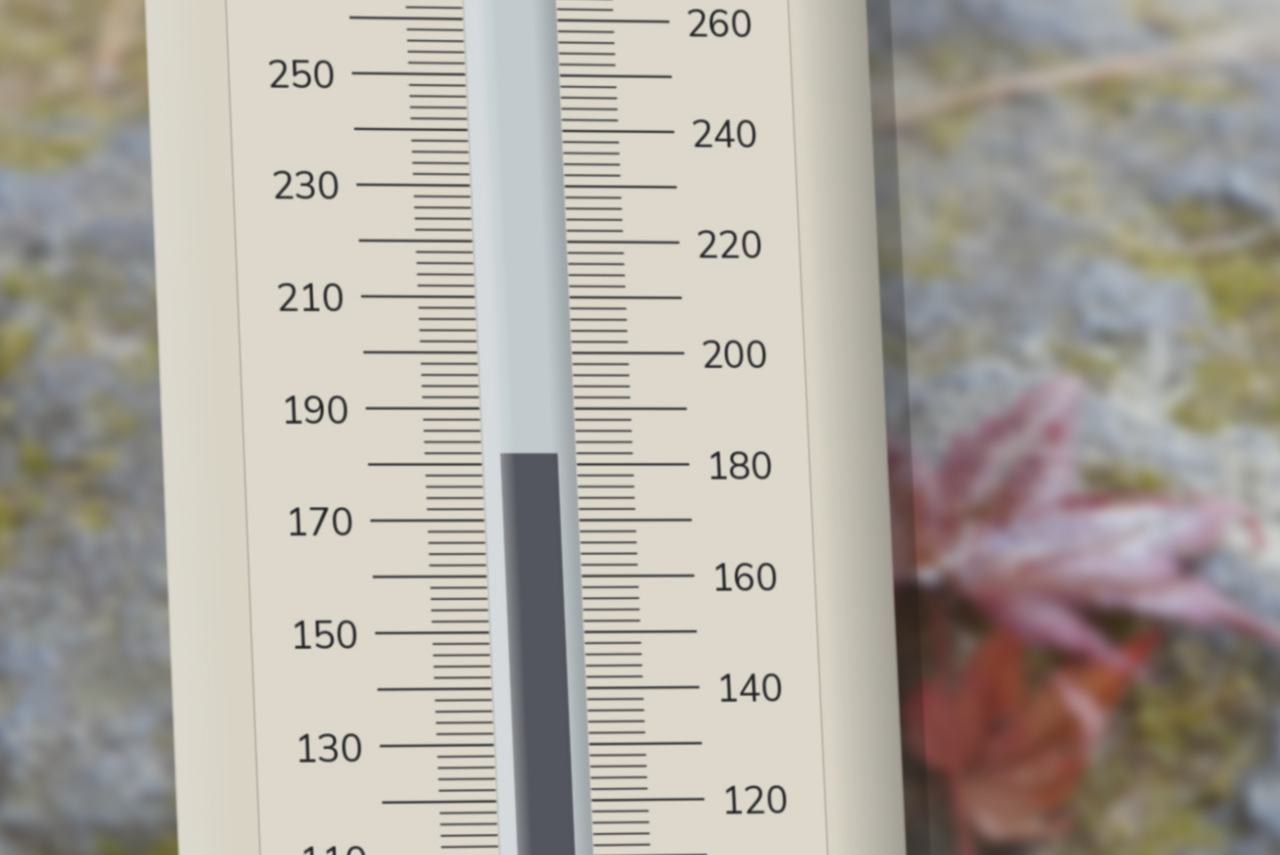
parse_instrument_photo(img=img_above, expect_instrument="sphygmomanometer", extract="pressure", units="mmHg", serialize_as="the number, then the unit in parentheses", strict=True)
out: 182 (mmHg)
